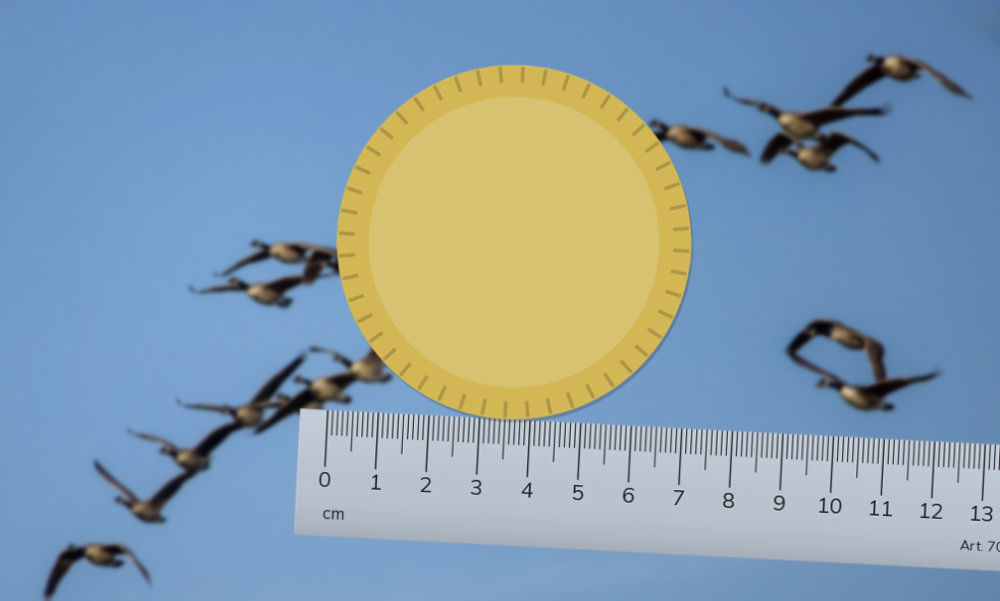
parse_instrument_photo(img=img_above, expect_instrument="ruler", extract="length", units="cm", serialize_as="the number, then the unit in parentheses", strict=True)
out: 7 (cm)
